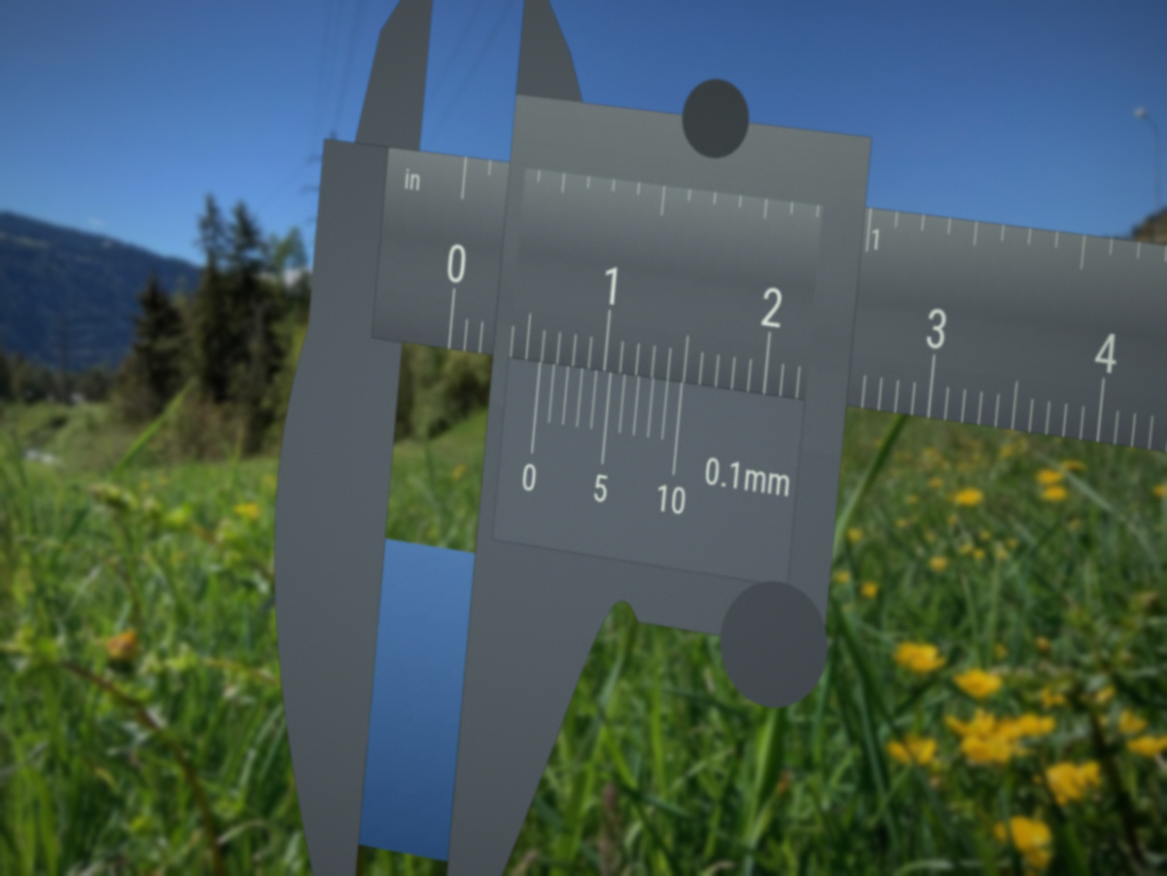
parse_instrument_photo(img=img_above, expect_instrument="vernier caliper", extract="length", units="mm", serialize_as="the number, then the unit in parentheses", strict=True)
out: 5.9 (mm)
